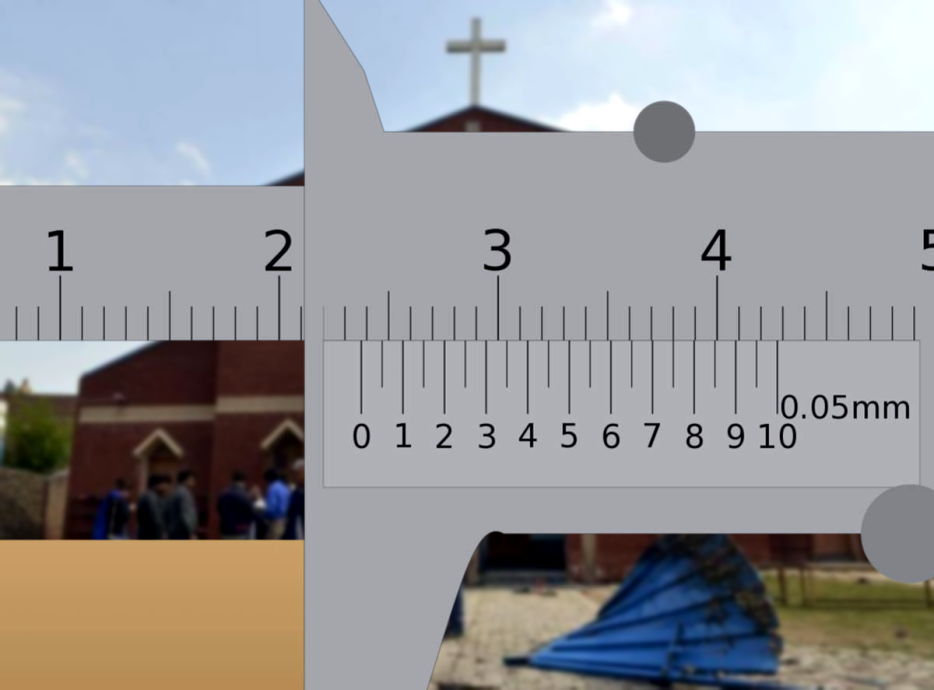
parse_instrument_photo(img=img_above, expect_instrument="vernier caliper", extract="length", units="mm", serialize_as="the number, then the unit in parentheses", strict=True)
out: 23.75 (mm)
